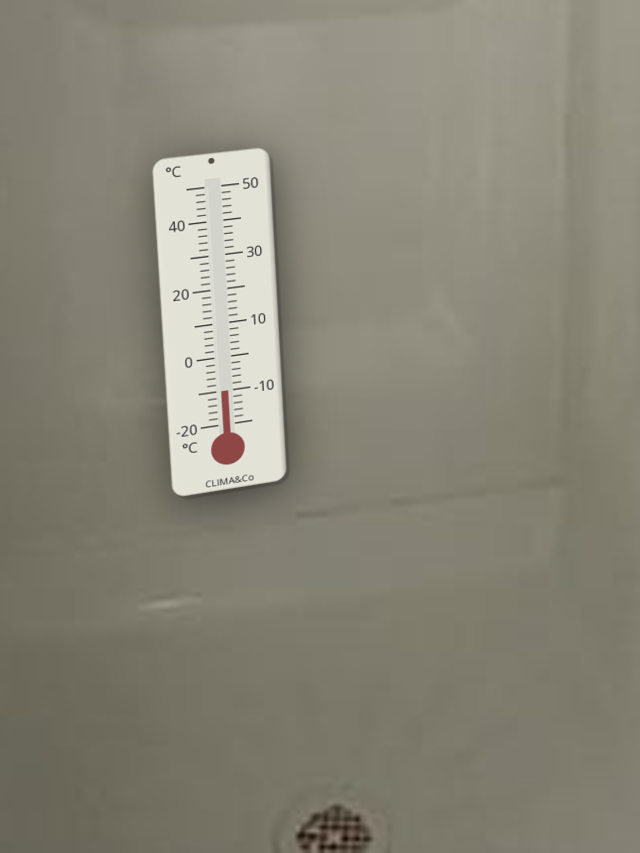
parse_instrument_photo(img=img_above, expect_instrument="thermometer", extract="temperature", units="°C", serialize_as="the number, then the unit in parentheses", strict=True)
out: -10 (°C)
